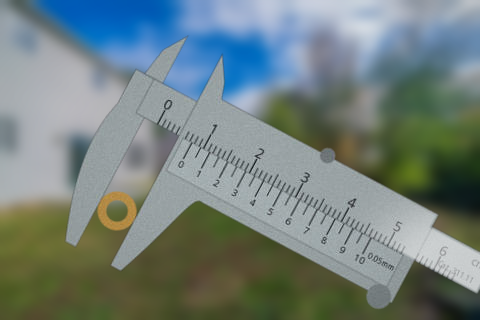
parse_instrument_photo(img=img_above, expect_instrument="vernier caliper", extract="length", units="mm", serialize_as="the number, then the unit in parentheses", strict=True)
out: 7.5 (mm)
